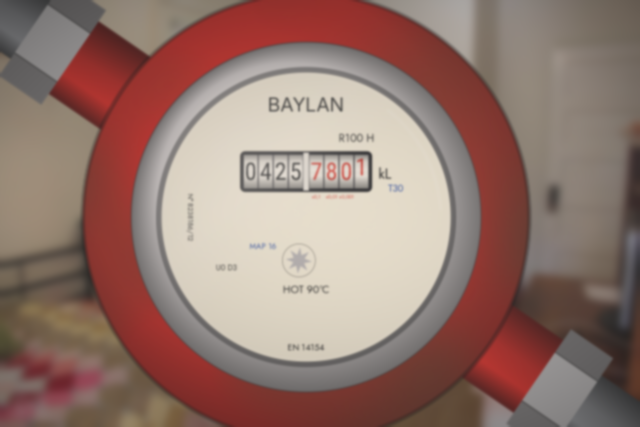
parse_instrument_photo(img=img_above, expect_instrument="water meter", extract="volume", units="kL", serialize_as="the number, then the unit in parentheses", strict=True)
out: 425.7801 (kL)
